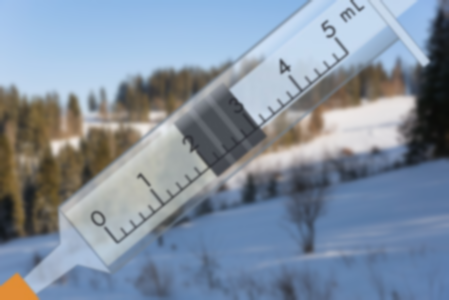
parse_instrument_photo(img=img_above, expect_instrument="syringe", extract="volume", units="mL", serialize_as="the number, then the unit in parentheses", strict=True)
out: 2 (mL)
